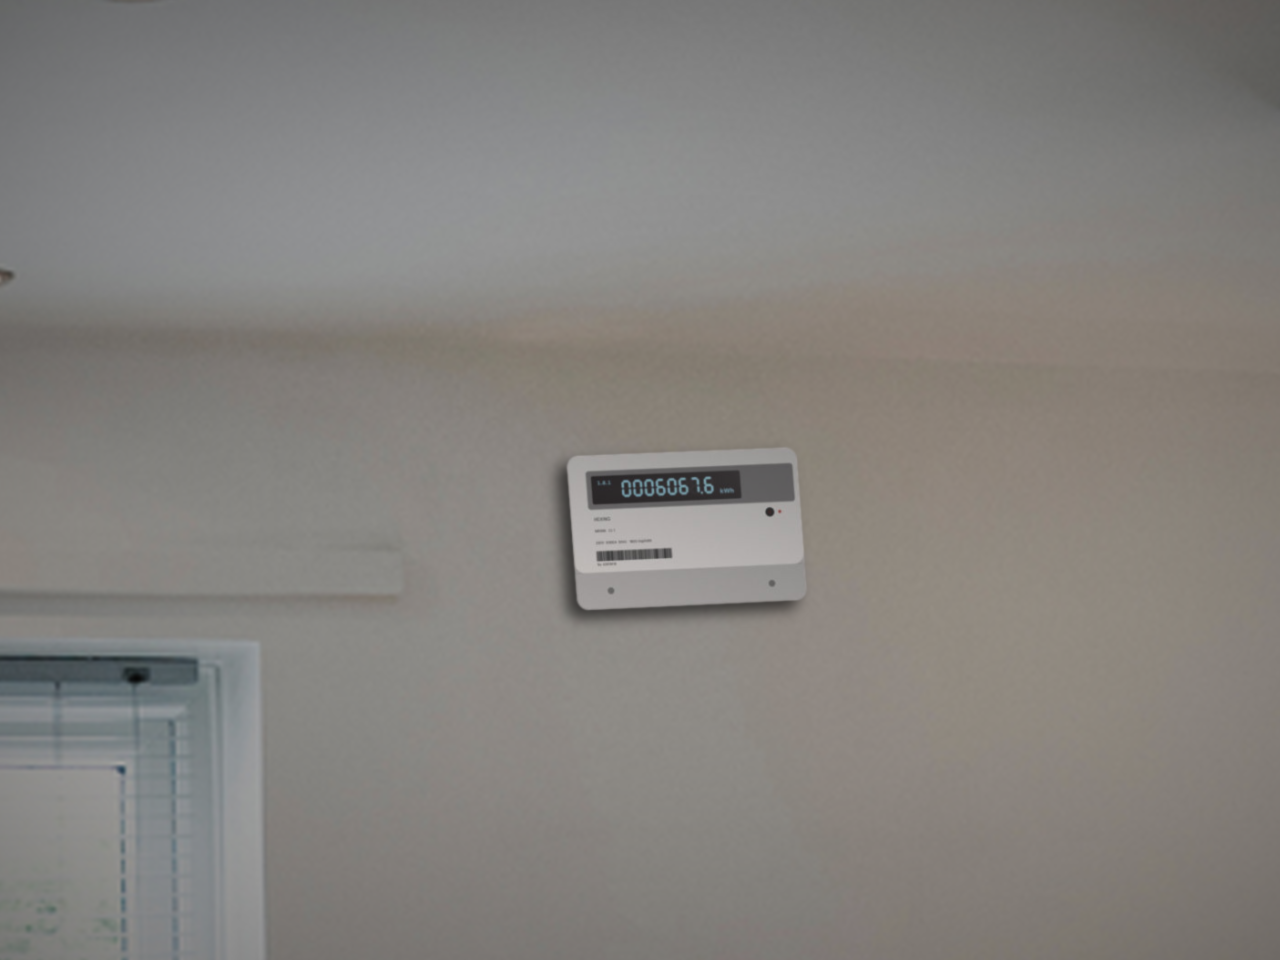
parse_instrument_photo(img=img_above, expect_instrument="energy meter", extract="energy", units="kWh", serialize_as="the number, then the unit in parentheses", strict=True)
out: 6067.6 (kWh)
